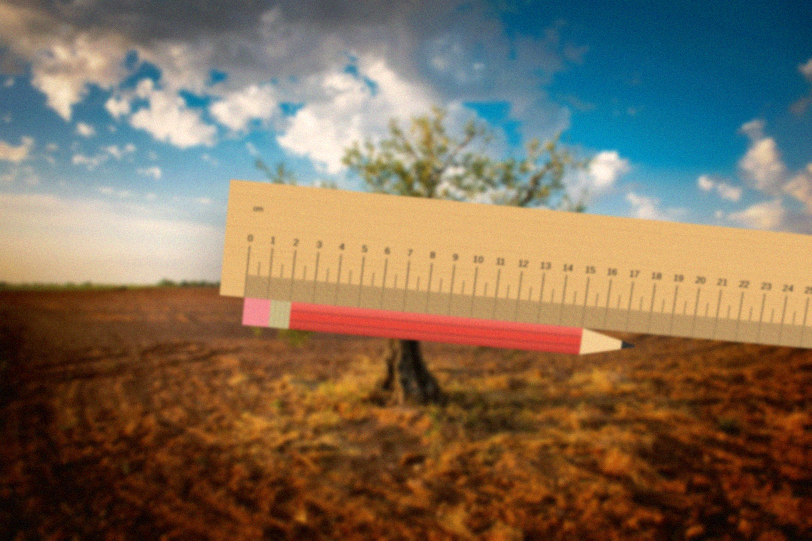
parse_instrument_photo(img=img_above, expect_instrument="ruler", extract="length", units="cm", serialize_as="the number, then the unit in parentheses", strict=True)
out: 17.5 (cm)
